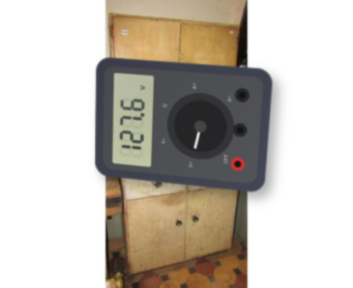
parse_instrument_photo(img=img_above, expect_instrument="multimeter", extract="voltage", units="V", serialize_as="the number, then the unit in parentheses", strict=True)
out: 127.6 (V)
